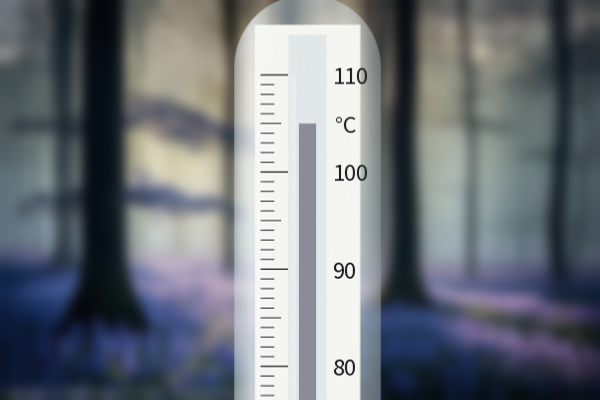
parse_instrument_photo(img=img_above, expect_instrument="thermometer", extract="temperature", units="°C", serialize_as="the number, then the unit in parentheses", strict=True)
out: 105 (°C)
